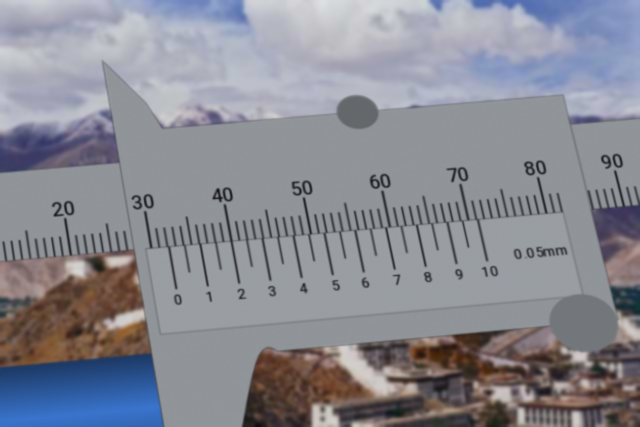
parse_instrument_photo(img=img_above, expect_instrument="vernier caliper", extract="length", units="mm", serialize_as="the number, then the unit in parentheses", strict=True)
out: 32.2 (mm)
